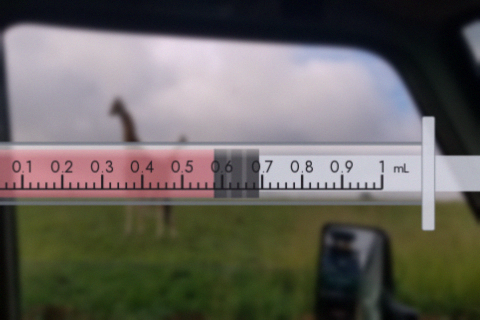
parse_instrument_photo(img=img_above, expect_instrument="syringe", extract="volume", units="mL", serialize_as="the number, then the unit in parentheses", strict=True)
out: 0.58 (mL)
